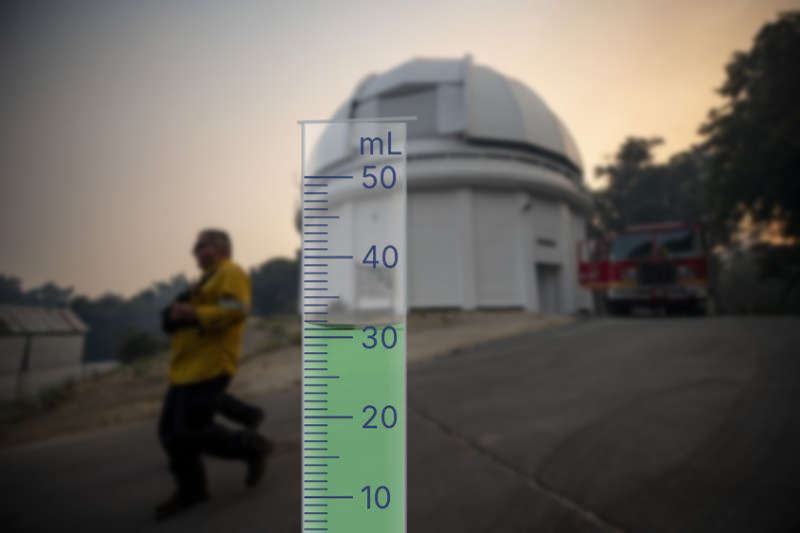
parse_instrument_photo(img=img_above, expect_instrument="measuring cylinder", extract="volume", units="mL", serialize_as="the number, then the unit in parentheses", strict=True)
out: 31 (mL)
